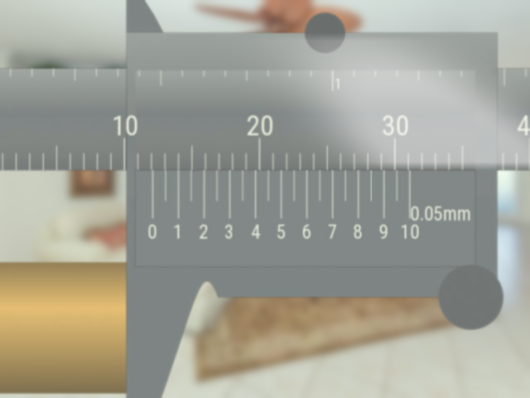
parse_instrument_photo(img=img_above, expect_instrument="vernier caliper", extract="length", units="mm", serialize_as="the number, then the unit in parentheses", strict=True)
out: 12.1 (mm)
